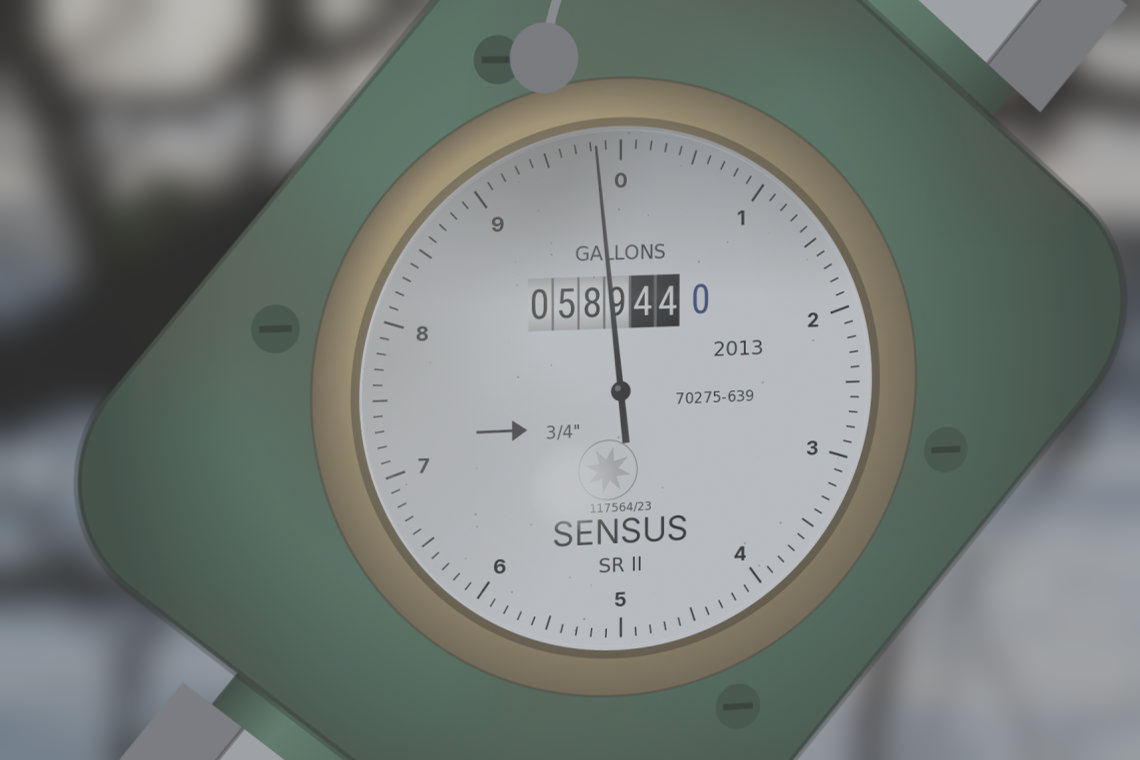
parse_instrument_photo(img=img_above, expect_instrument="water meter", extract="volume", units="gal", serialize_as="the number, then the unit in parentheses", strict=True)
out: 589439.8 (gal)
